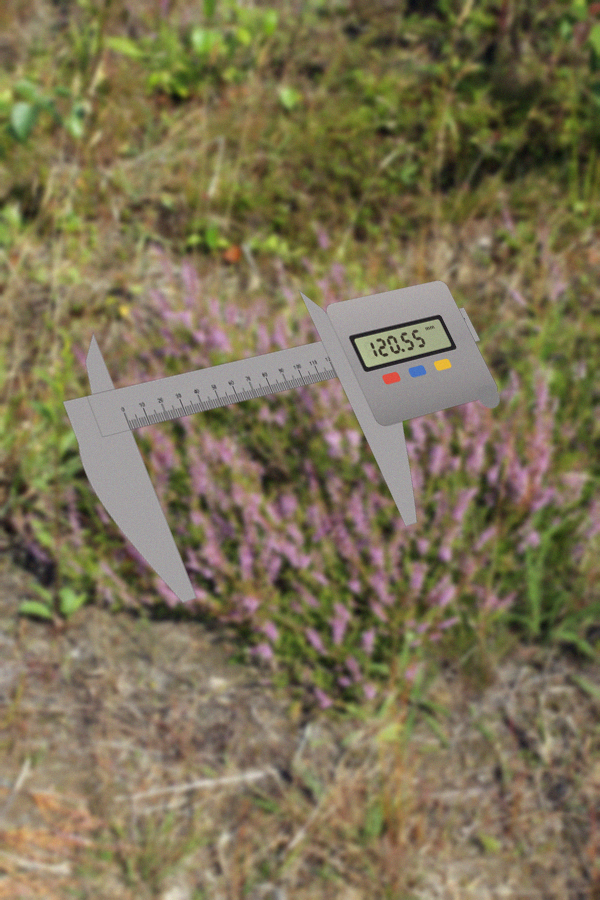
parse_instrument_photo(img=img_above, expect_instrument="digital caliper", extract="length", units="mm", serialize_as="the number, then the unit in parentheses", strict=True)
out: 120.55 (mm)
